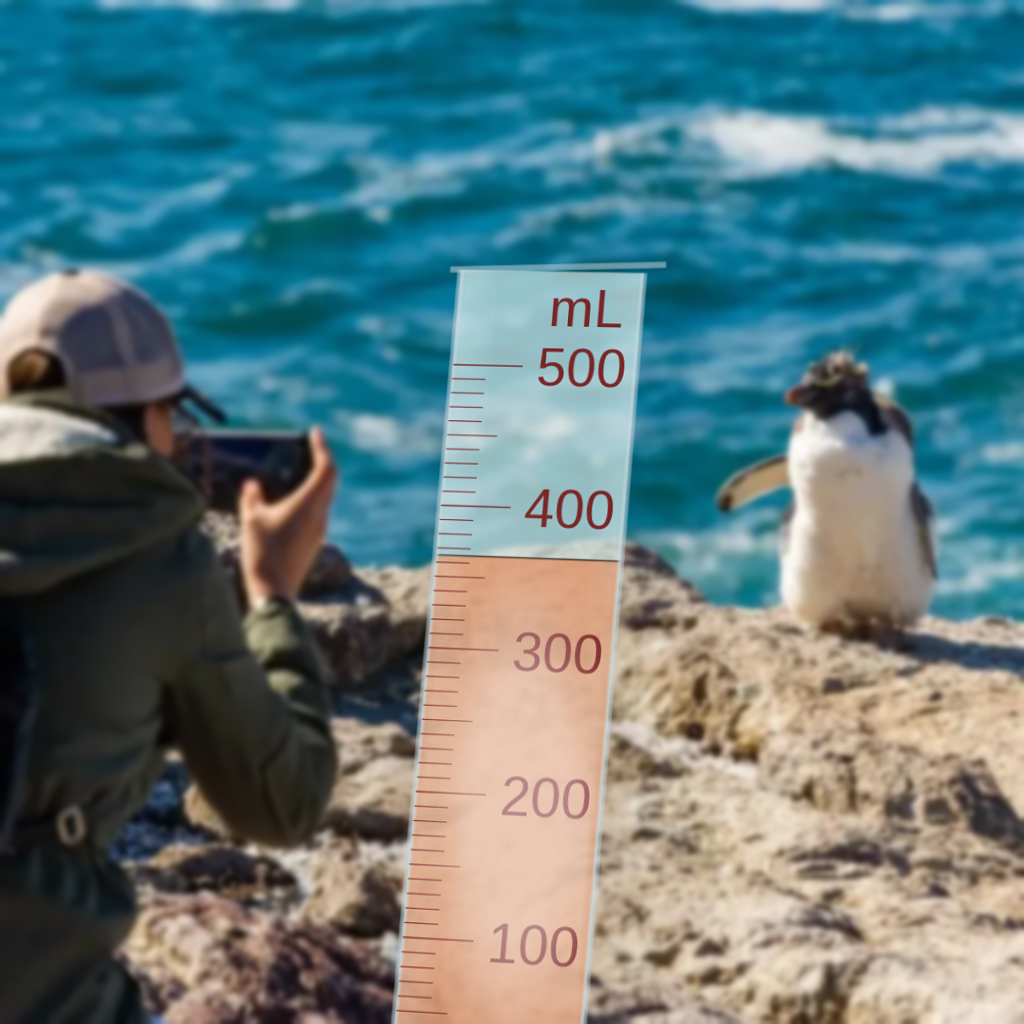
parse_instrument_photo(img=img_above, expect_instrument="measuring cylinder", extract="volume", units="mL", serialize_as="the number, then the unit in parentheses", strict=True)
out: 365 (mL)
